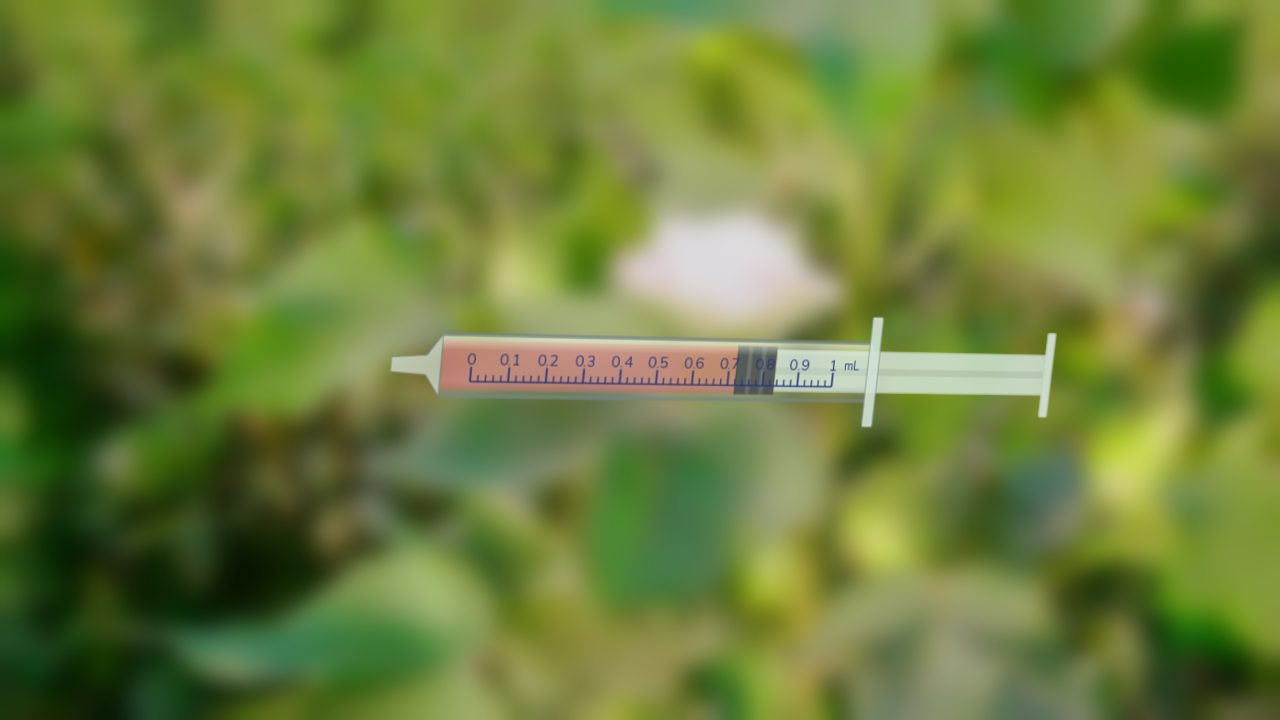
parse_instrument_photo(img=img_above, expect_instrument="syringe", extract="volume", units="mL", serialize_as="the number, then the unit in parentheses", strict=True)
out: 0.72 (mL)
